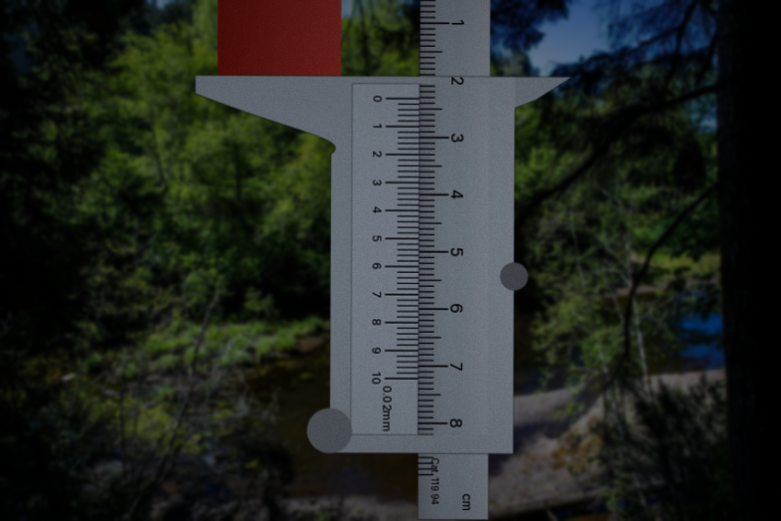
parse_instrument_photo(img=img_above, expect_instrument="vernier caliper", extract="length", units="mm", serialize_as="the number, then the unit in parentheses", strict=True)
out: 23.2 (mm)
